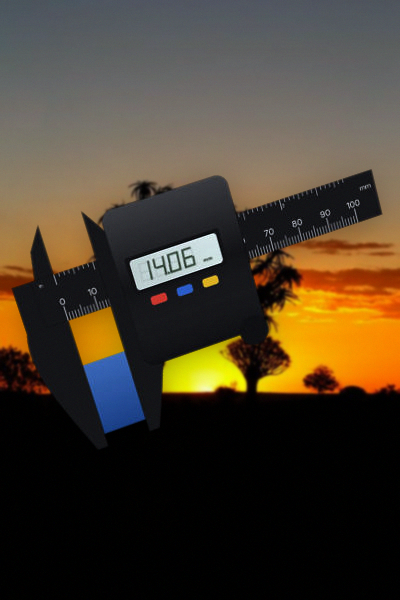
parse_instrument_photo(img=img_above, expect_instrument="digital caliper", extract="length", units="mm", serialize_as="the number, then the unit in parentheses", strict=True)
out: 14.06 (mm)
